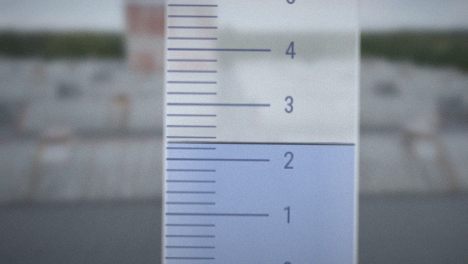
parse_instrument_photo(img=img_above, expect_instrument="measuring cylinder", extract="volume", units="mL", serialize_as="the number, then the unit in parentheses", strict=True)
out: 2.3 (mL)
